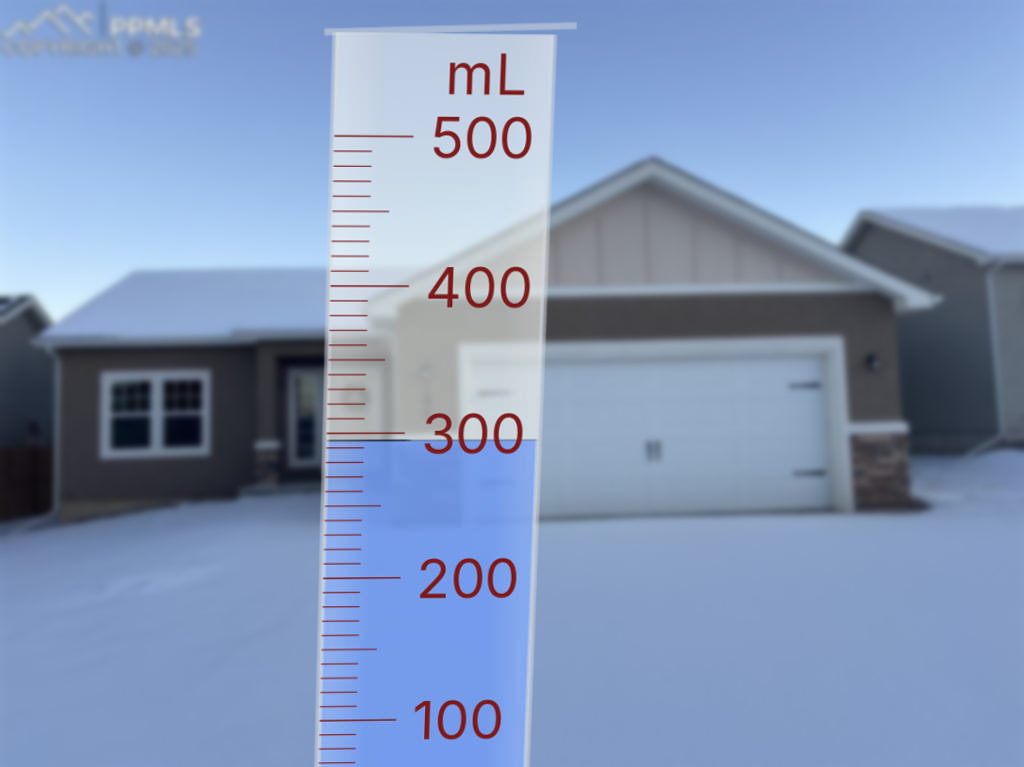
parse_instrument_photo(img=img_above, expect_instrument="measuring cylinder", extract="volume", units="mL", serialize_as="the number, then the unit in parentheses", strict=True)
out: 295 (mL)
